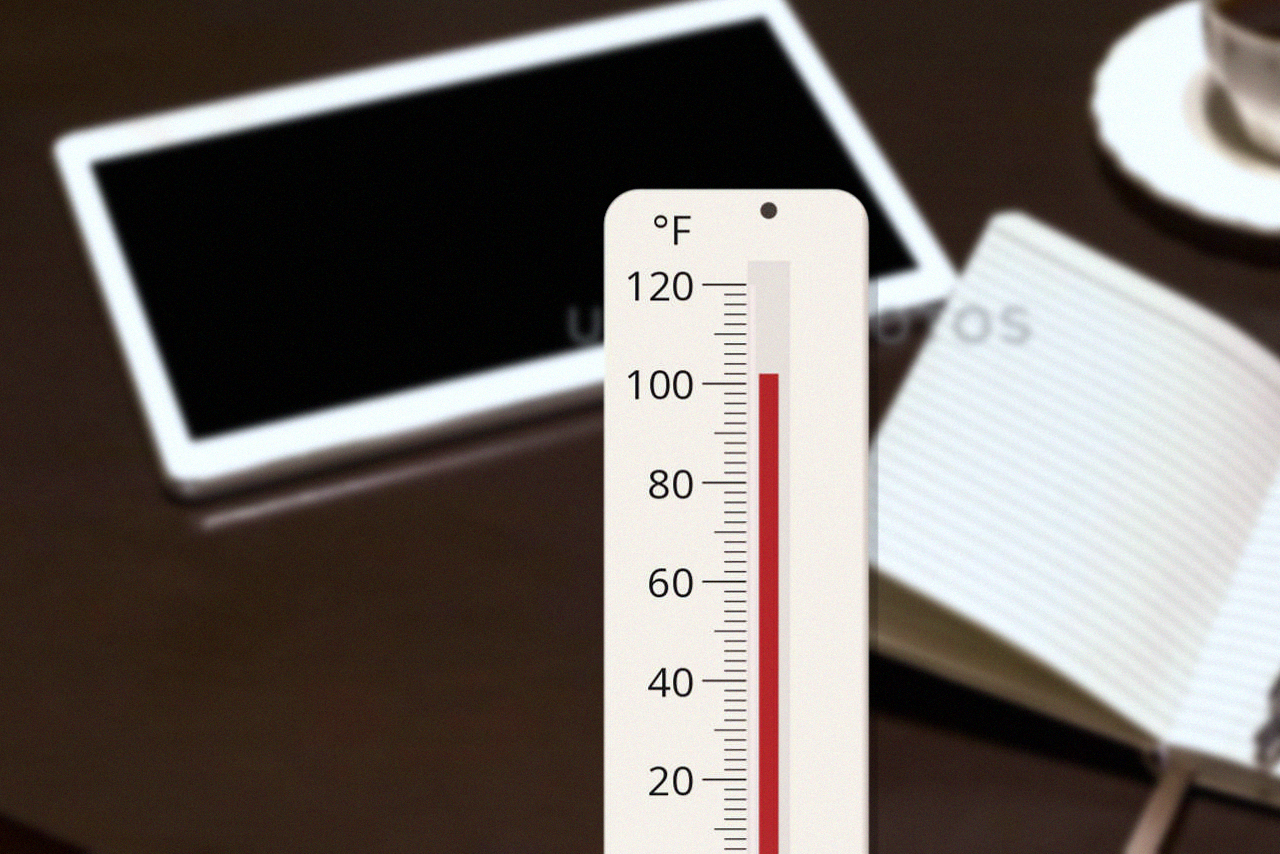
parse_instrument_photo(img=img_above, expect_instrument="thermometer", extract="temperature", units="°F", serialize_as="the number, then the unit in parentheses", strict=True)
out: 102 (°F)
